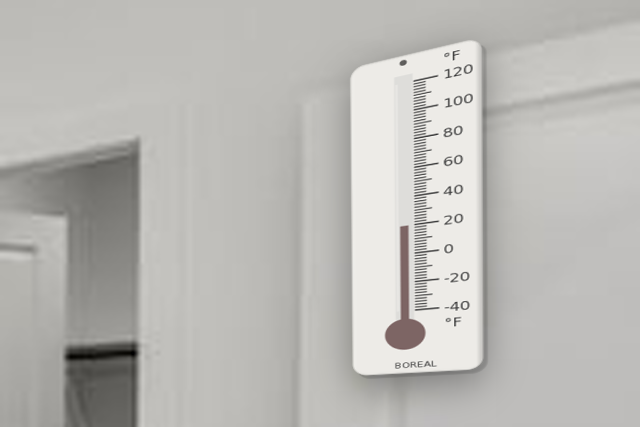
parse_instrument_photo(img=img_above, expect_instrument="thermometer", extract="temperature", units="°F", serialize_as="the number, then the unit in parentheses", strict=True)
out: 20 (°F)
